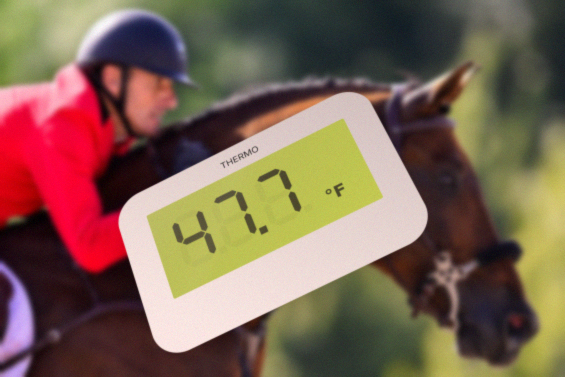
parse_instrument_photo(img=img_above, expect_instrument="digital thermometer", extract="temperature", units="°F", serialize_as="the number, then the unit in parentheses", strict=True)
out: 47.7 (°F)
